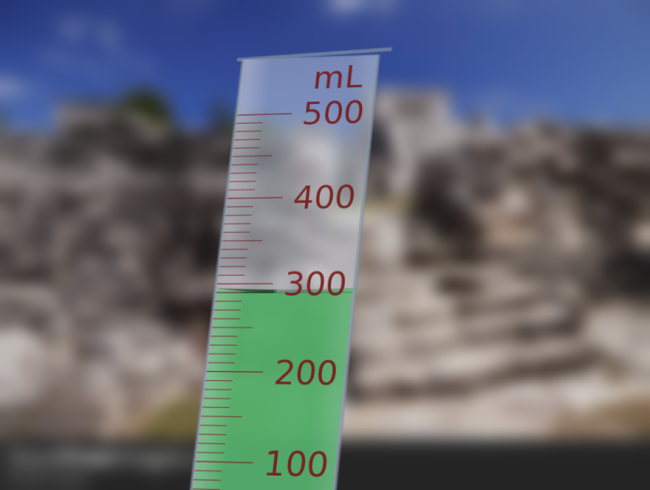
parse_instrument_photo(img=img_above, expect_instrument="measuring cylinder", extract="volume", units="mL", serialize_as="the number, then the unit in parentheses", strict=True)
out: 290 (mL)
